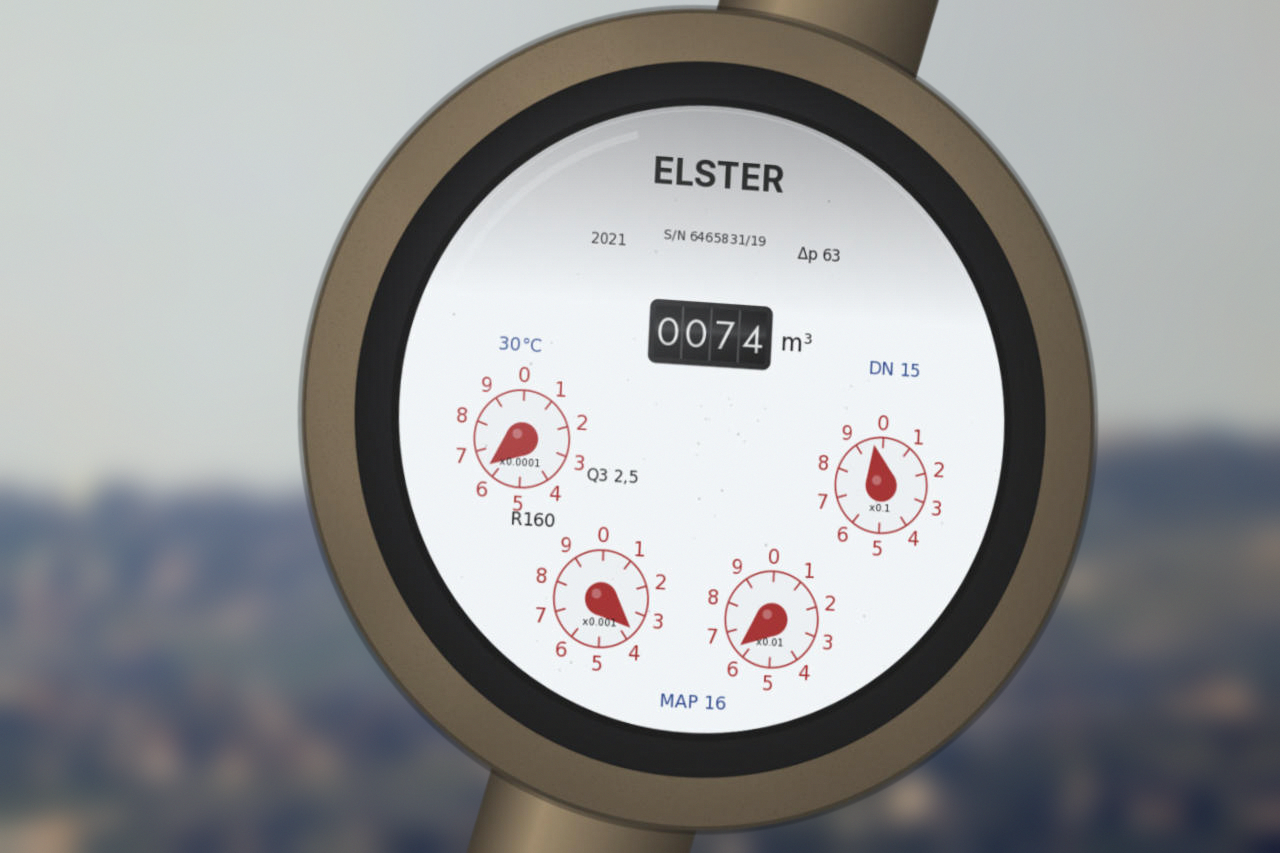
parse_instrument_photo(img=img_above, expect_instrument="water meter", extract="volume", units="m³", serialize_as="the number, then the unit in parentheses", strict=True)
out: 73.9636 (m³)
